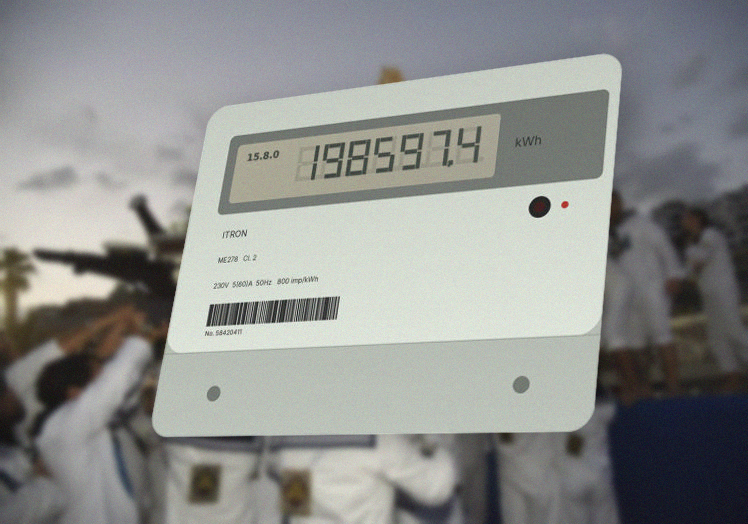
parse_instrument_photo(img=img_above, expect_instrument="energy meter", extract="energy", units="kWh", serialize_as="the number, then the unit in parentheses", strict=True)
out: 198597.4 (kWh)
